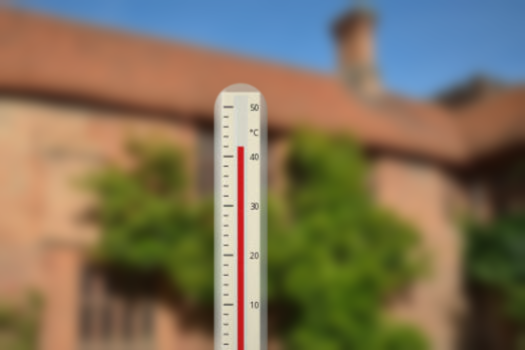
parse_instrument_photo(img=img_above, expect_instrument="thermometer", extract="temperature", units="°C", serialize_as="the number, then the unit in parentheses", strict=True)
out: 42 (°C)
